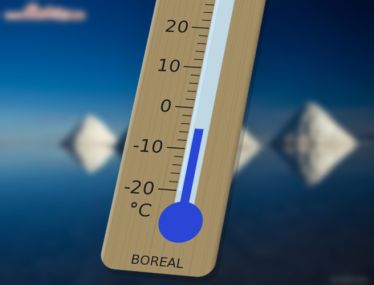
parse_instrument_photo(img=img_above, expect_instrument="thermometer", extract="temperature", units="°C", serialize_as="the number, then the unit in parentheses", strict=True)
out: -5 (°C)
